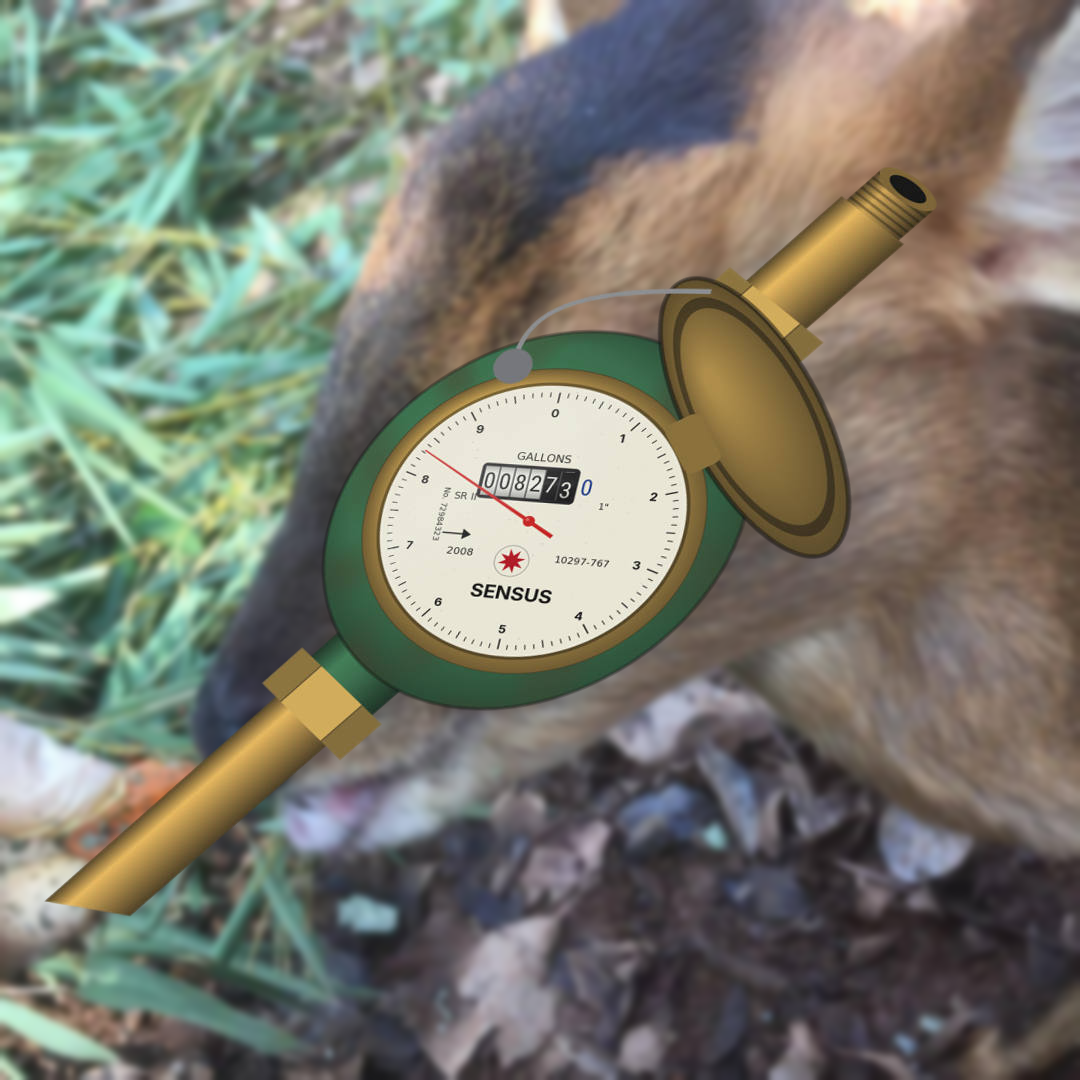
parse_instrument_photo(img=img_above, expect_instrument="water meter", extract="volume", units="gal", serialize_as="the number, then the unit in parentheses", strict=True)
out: 82728.3 (gal)
